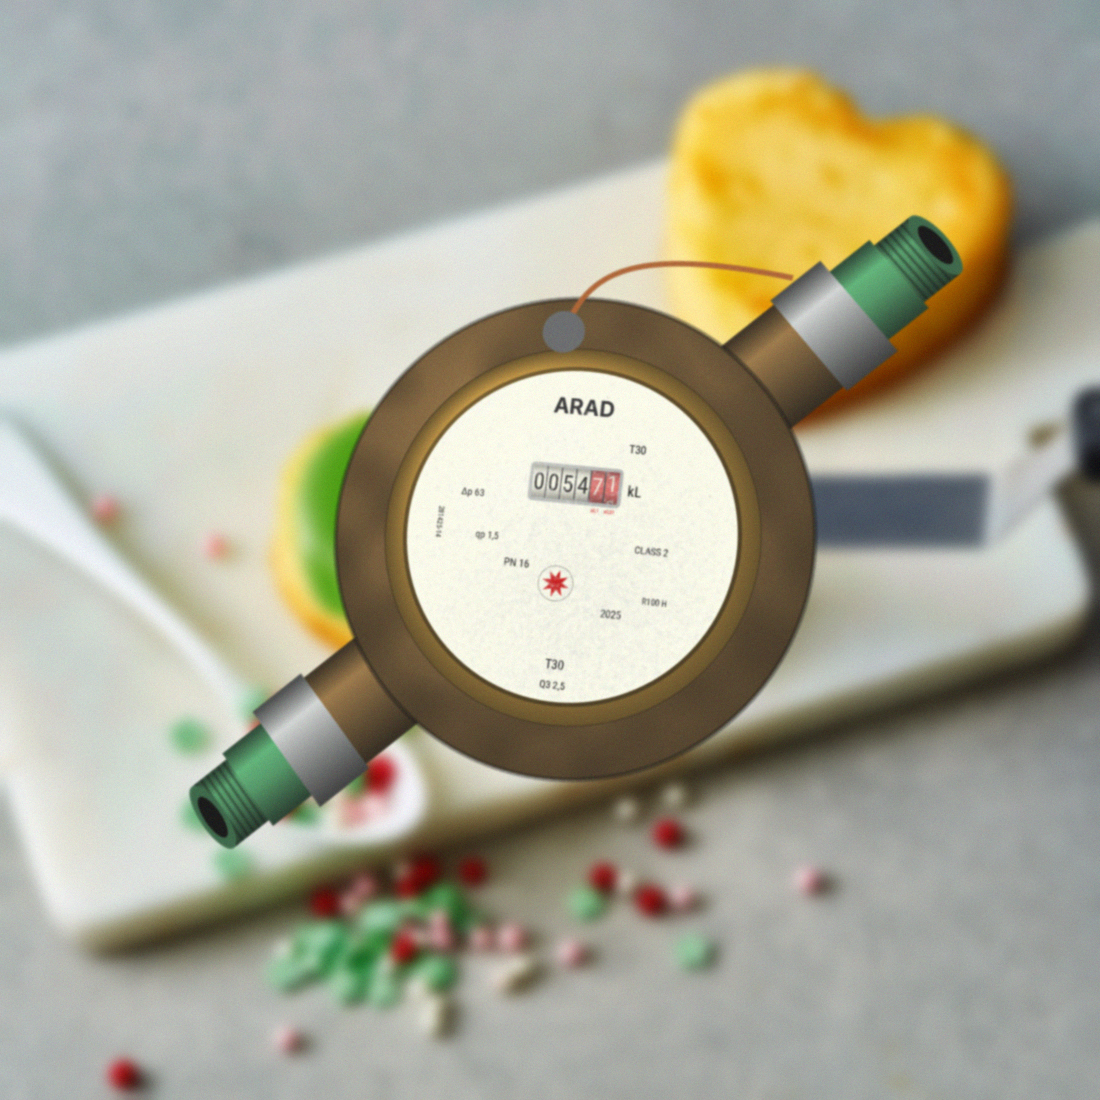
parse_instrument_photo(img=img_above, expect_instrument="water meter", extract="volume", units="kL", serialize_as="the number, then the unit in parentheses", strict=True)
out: 54.71 (kL)
